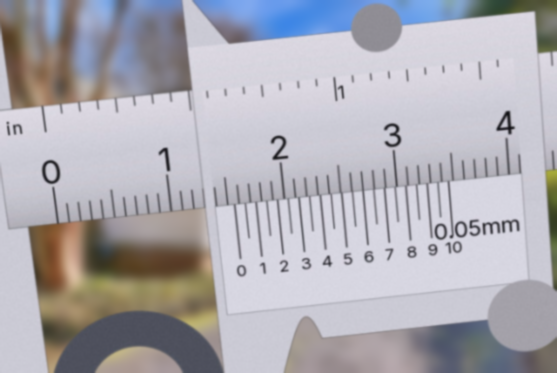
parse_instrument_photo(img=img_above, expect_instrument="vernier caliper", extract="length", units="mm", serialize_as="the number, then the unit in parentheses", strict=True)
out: 15.6 (mm)
